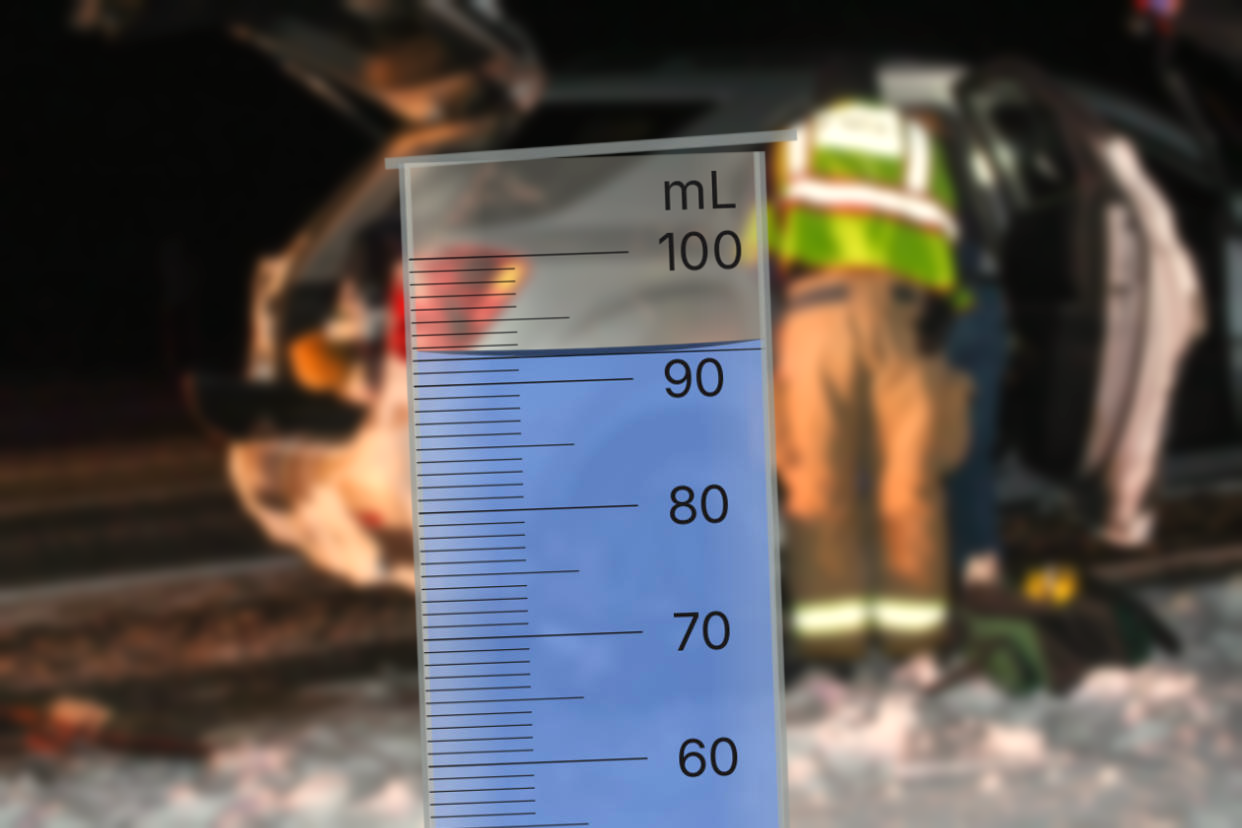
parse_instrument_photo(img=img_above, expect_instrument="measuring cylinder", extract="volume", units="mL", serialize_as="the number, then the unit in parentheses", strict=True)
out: 92 (mL)
